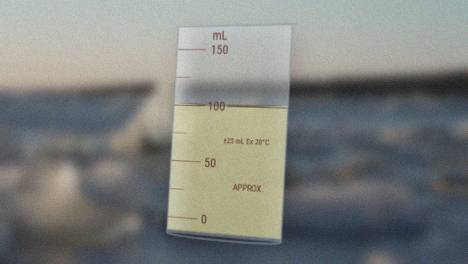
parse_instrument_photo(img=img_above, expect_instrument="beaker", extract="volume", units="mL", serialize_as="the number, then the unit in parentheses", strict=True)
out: 100 (mL)
